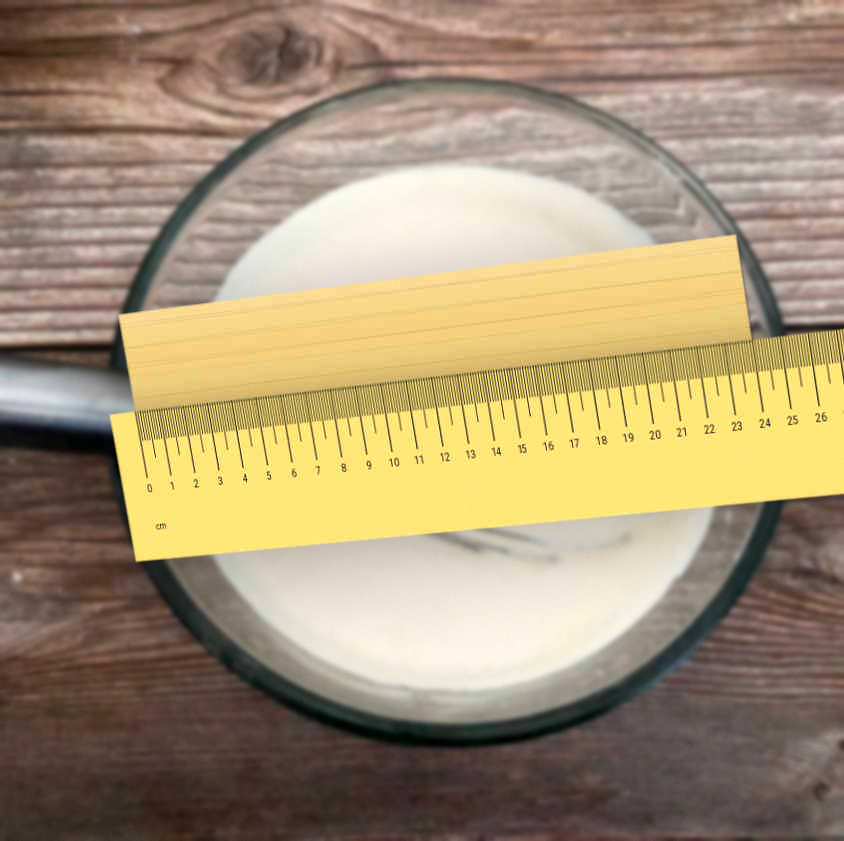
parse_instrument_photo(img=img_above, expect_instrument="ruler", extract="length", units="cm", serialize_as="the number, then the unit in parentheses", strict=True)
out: 24 (cm)
